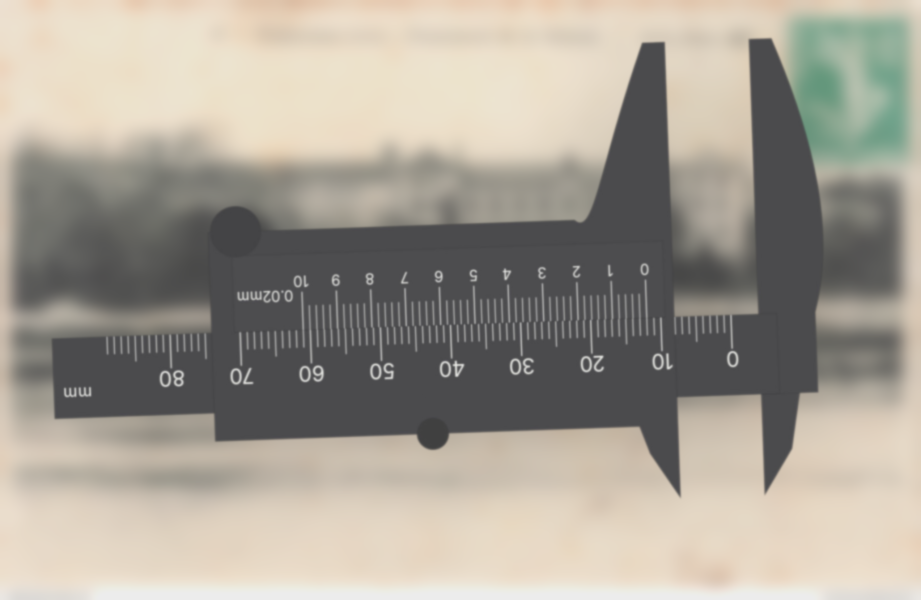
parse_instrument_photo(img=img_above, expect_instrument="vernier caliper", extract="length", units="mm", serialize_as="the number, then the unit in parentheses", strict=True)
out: 12.0 (mm)
